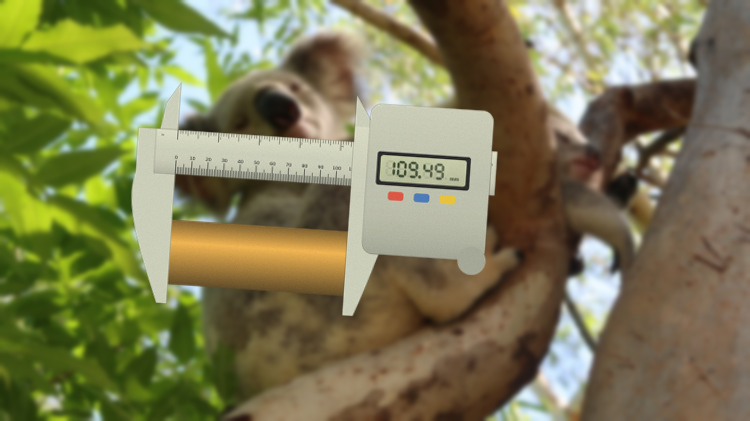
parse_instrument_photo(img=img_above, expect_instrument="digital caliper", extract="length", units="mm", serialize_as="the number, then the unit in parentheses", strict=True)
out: 109.49 (mm)
